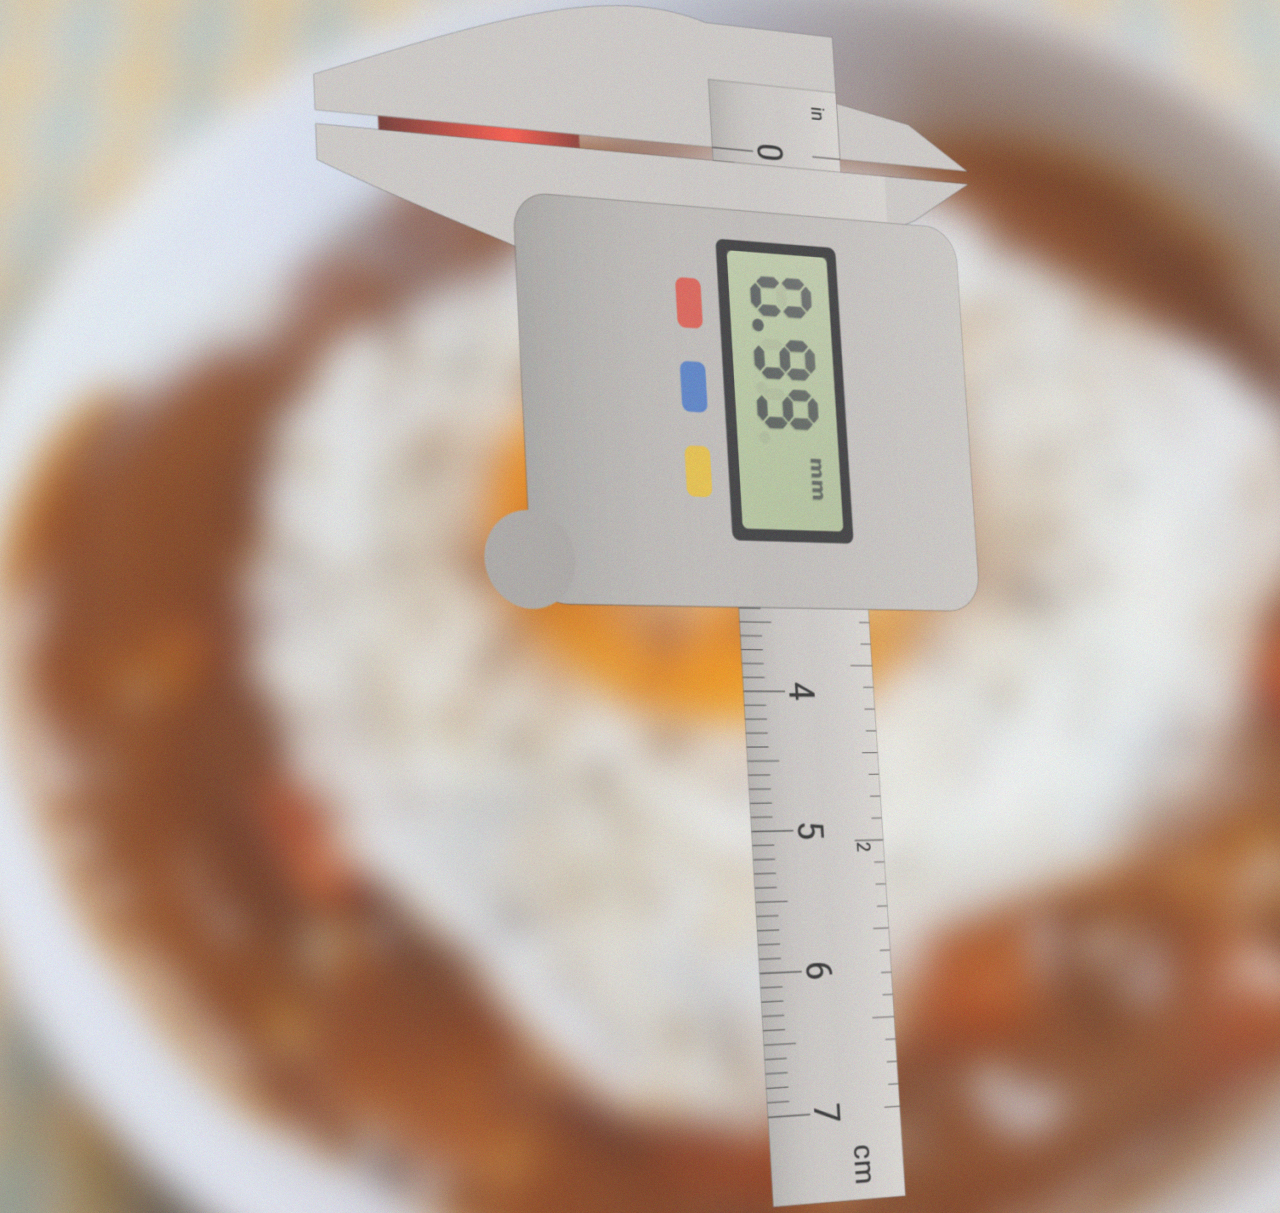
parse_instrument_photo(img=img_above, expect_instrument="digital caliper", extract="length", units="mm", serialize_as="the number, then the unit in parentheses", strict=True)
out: 0.99 (mm)
